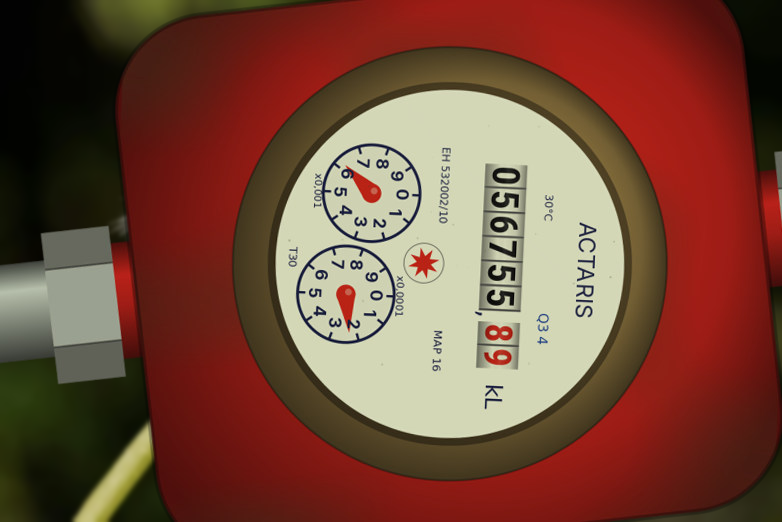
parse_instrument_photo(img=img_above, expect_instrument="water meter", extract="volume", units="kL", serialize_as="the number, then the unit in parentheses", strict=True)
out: 56755.8962 (kL)
